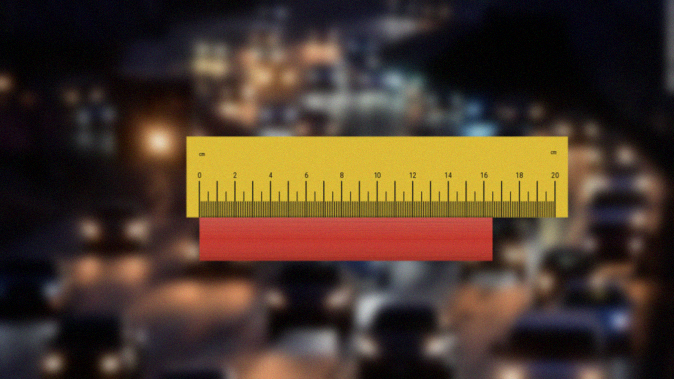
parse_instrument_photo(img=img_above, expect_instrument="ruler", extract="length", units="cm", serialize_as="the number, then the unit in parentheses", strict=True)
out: 16.5 (cm)
